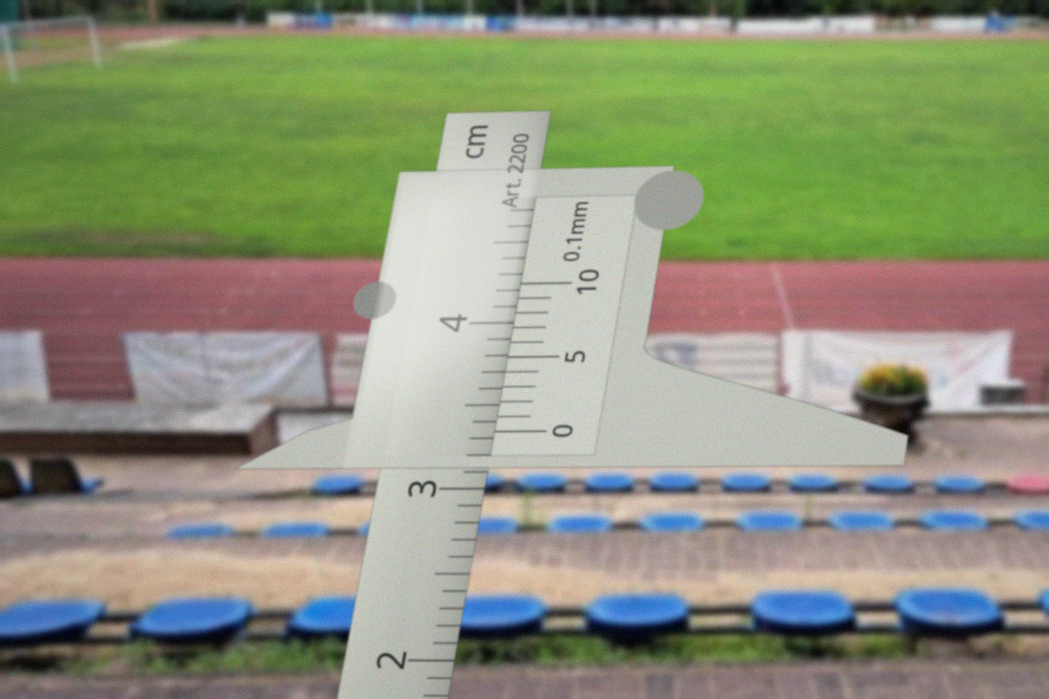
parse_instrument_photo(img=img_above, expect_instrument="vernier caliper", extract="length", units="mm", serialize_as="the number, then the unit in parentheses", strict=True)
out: 33.4 (mm)
